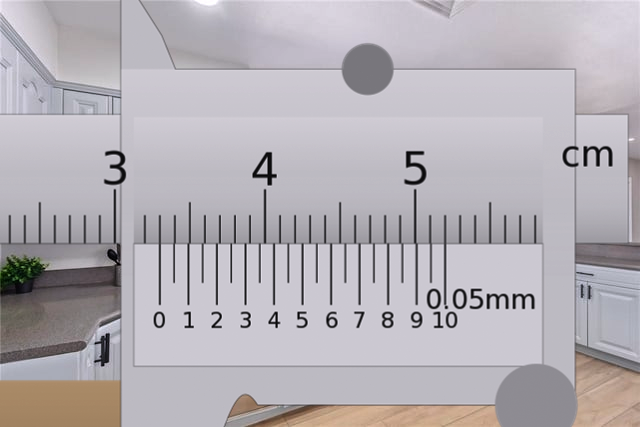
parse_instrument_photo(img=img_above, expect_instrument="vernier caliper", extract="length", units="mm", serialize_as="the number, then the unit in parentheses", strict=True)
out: 33.0 (mm)
